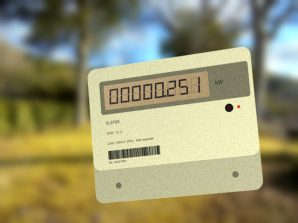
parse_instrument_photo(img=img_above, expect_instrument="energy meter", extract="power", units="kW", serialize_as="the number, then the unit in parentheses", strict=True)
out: 0.251 (kW)
